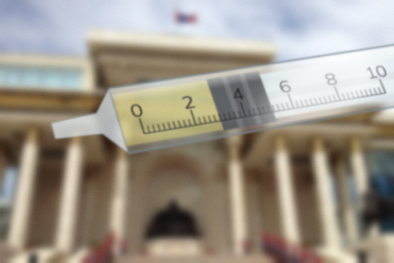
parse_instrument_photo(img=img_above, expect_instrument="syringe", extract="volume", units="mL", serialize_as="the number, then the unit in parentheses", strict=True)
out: 3 (mL)
